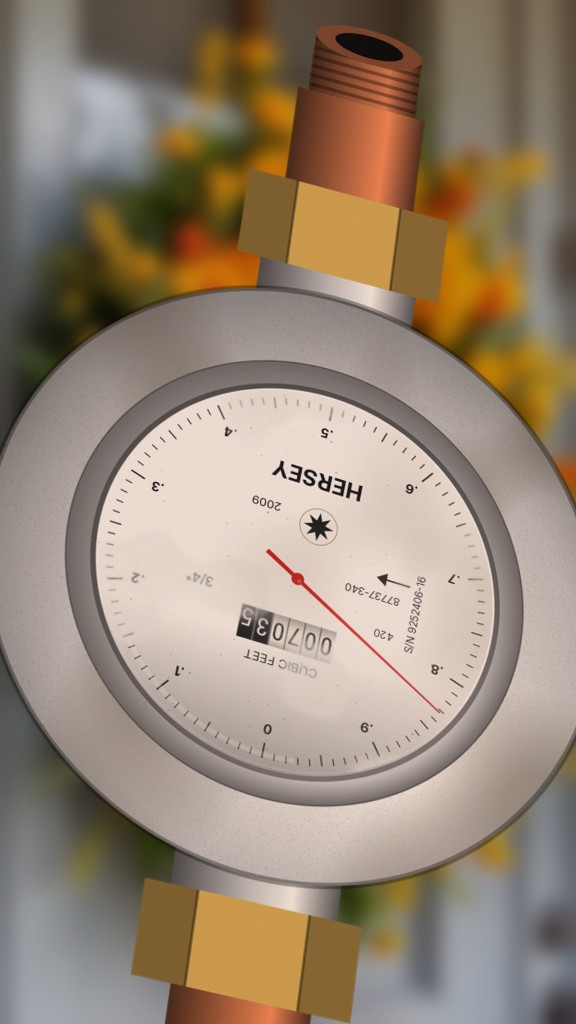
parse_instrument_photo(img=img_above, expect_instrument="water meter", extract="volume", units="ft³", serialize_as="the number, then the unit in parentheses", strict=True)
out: 7034.83 (ft³)
